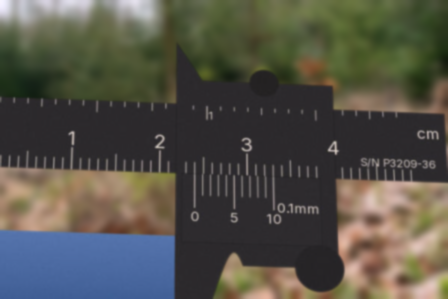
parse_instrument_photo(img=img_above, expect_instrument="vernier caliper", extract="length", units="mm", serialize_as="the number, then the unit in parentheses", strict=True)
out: 24.0 (mm)
